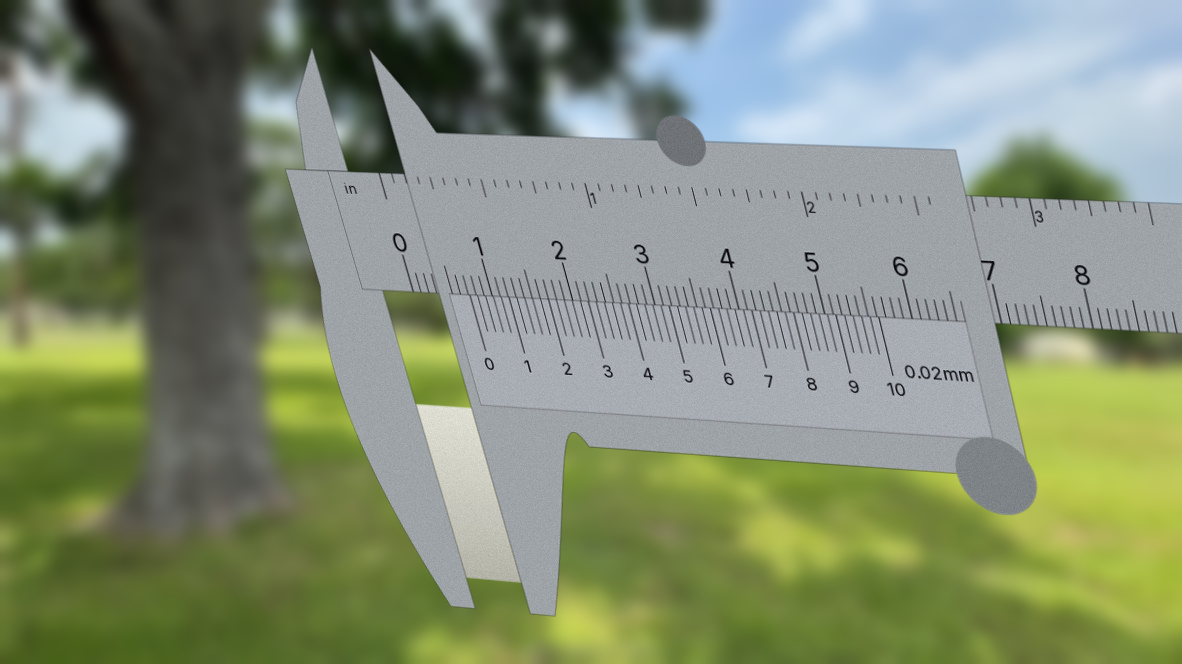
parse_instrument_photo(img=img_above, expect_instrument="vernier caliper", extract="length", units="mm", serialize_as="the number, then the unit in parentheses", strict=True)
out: 7.2 (mm)
